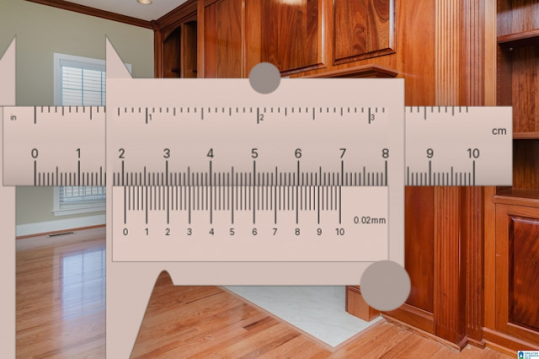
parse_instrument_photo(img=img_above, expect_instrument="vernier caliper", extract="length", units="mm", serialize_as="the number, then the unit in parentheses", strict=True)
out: 20.5 (mm)
